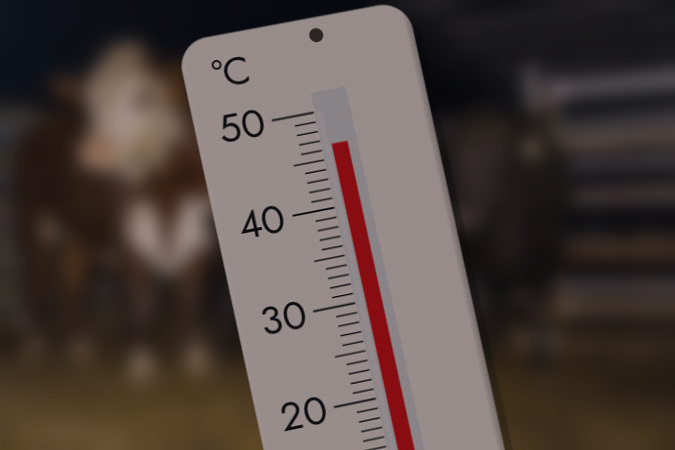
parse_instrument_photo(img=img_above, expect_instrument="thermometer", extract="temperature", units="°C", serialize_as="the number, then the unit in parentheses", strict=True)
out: 46.5 (°C)
